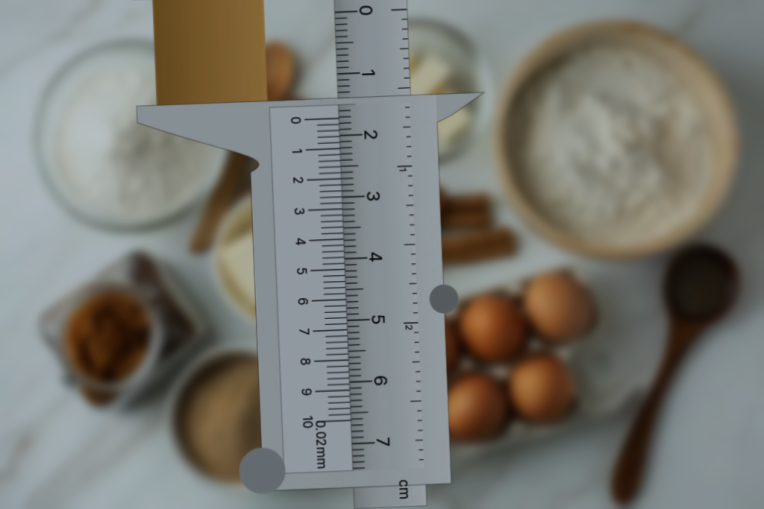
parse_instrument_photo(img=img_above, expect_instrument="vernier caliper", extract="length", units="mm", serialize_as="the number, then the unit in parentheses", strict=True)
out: 17.2 (mm)
